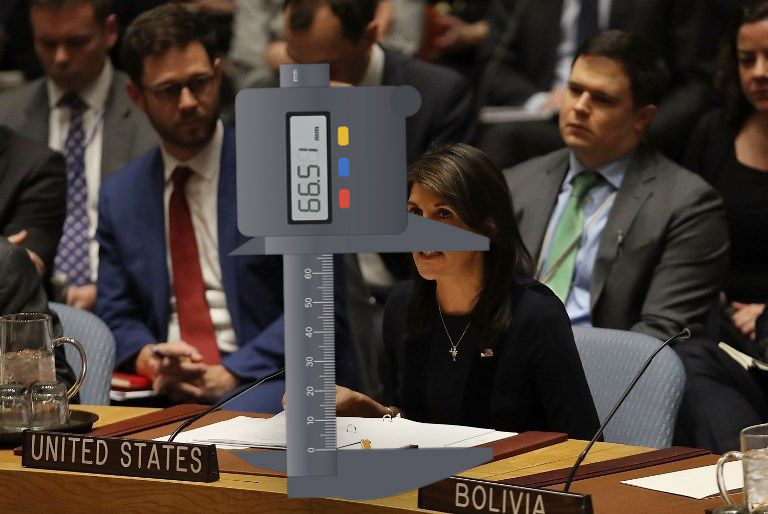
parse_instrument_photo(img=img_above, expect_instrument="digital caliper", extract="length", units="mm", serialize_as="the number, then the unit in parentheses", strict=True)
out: 66.51 (mm)
